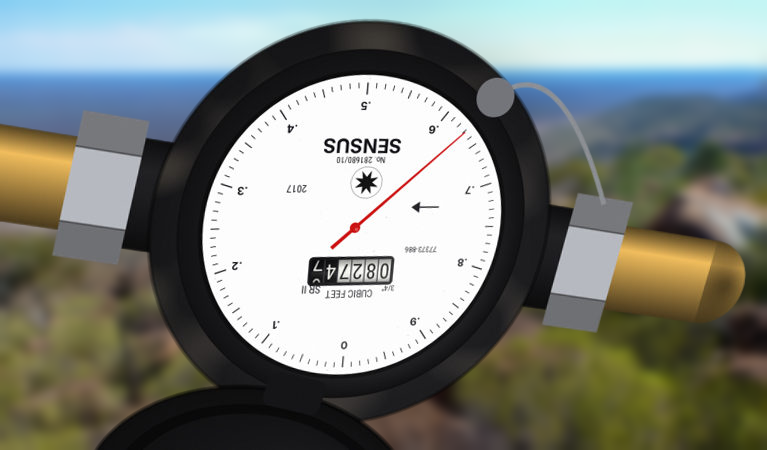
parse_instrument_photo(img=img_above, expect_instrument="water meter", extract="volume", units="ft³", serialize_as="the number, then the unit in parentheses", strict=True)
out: 82746.63 (ft³)
